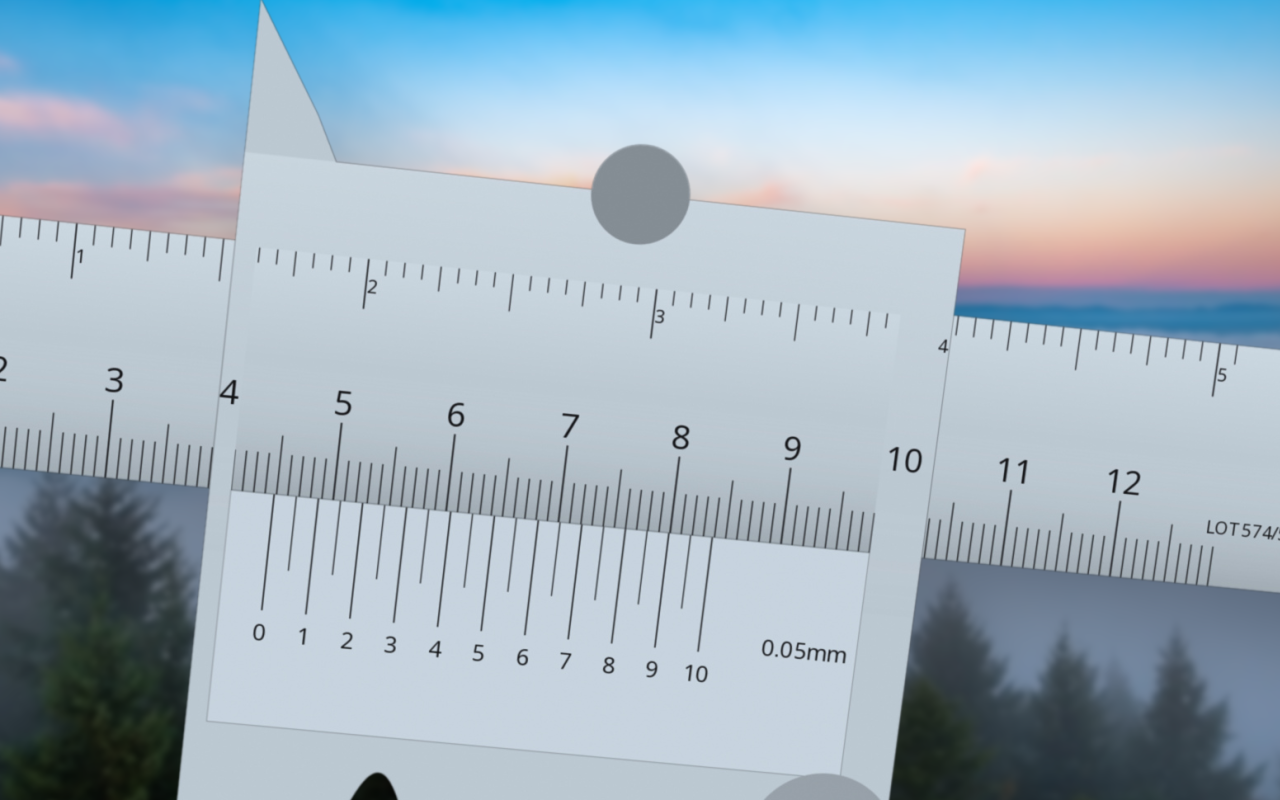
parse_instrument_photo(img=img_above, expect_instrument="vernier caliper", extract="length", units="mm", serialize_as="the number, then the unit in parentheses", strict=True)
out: 44.8 (mm)
